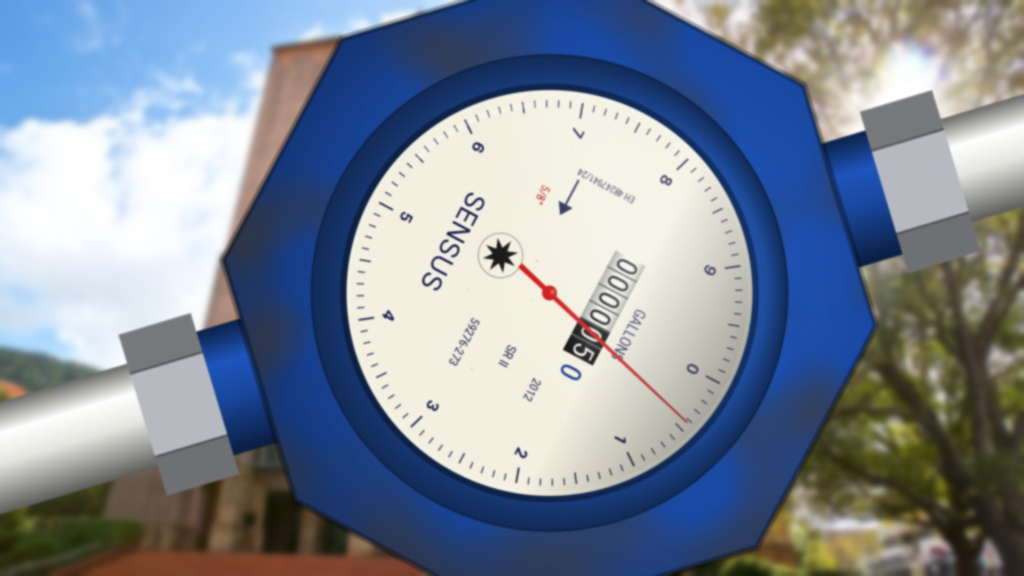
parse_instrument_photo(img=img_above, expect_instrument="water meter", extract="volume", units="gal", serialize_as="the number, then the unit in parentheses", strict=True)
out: 50.4 (gal)
